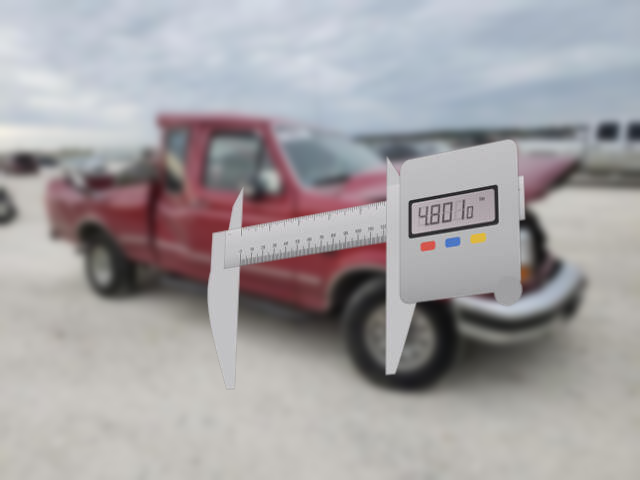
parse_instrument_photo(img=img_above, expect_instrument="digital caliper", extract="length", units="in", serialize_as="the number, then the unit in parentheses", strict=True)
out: 4.8010 (in)
